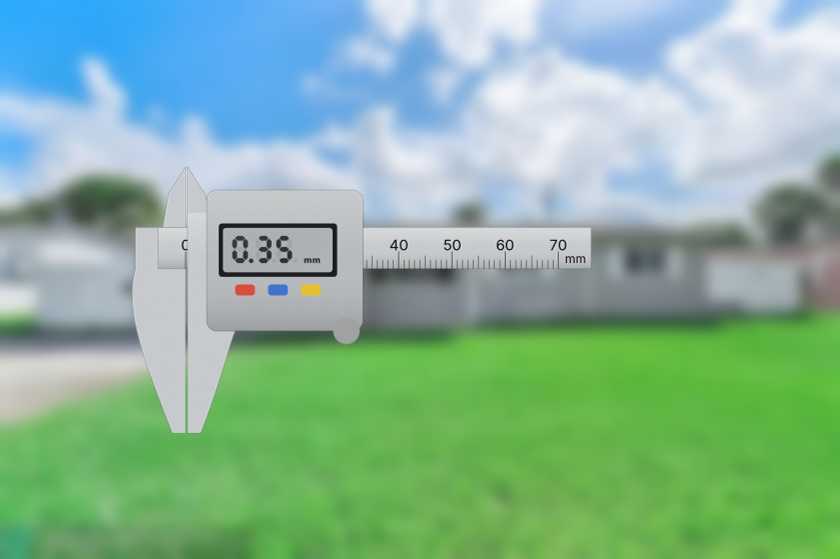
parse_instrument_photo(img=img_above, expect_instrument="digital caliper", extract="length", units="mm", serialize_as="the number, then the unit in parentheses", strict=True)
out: 0.35 (mm)
